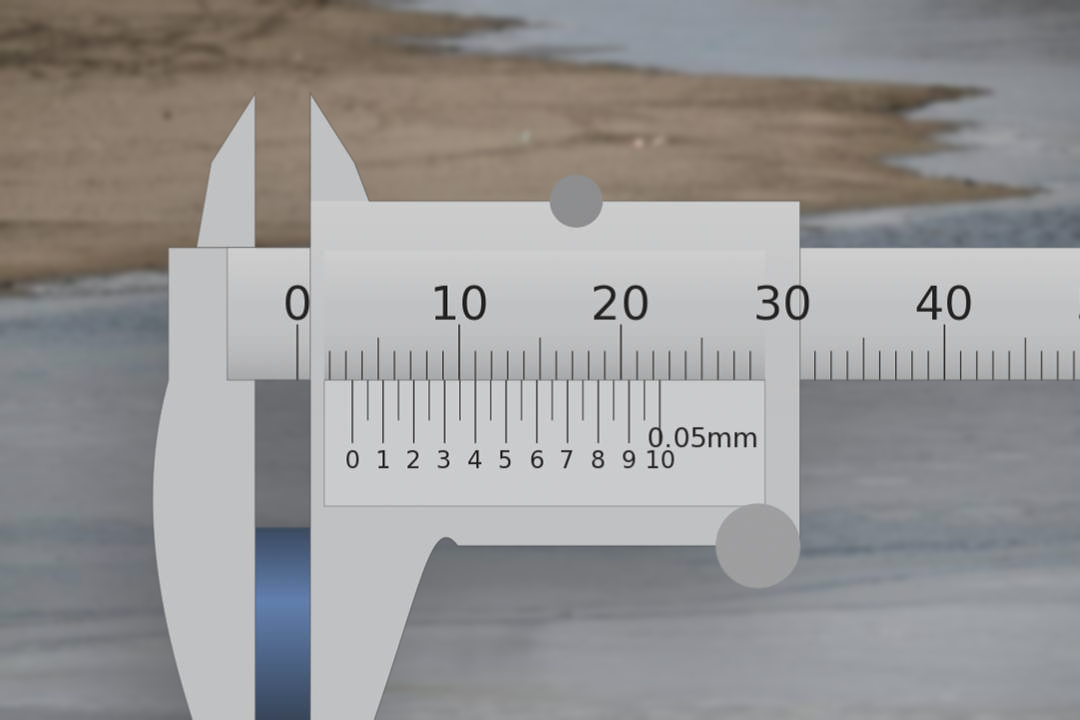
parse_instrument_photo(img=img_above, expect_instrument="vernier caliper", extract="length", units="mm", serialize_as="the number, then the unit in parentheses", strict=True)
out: 3.4 (mm)
